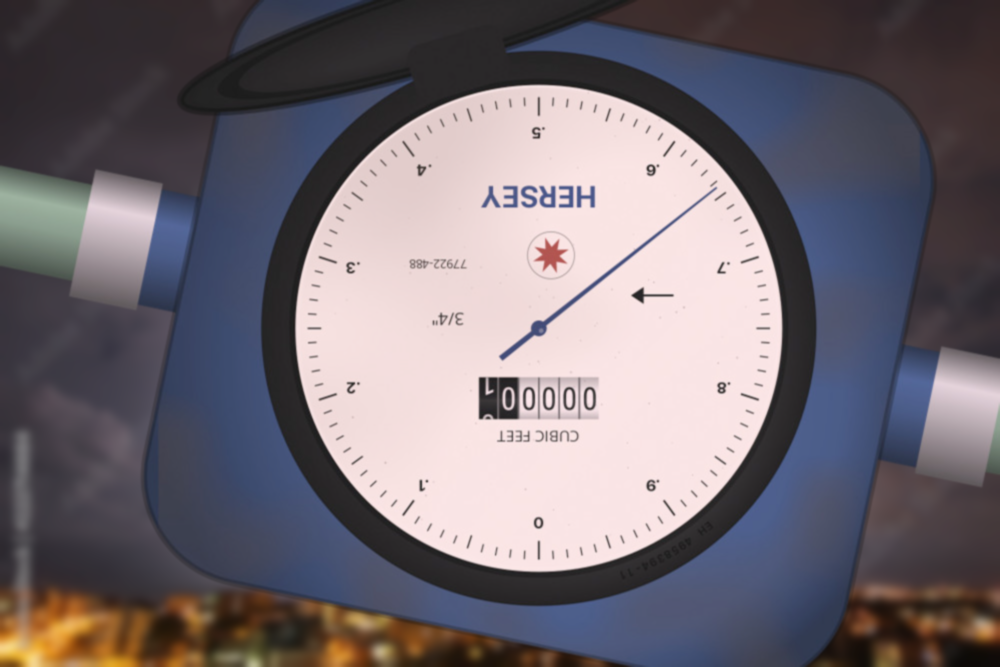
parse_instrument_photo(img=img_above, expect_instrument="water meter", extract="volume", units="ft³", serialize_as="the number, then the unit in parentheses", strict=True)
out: 0.64 (ft³)
